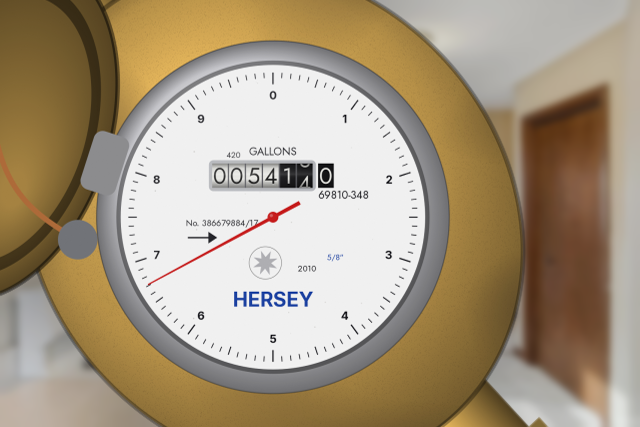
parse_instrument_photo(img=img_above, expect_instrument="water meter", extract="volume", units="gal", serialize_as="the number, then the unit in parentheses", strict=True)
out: 54136.7 (gal)
